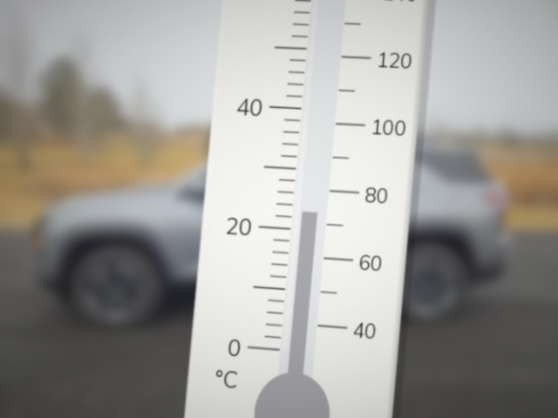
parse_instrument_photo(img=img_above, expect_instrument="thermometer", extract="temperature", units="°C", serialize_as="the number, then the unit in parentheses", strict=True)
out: 23 (°C)
